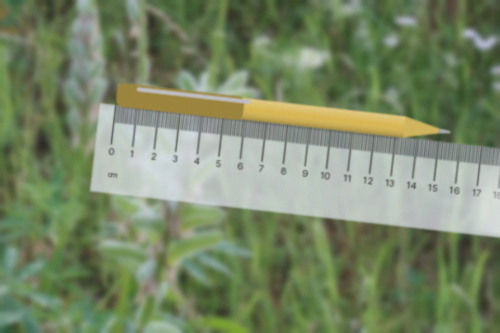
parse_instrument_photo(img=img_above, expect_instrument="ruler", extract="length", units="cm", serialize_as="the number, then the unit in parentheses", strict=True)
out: 15.5 (cm)
